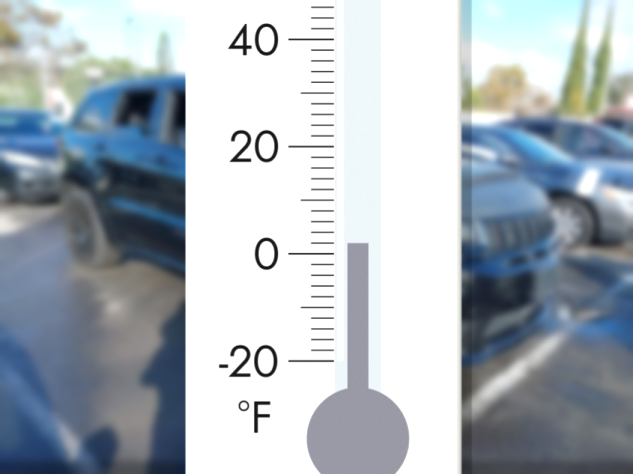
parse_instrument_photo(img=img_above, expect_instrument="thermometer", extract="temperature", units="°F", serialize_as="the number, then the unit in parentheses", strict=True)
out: 2 (°F)
